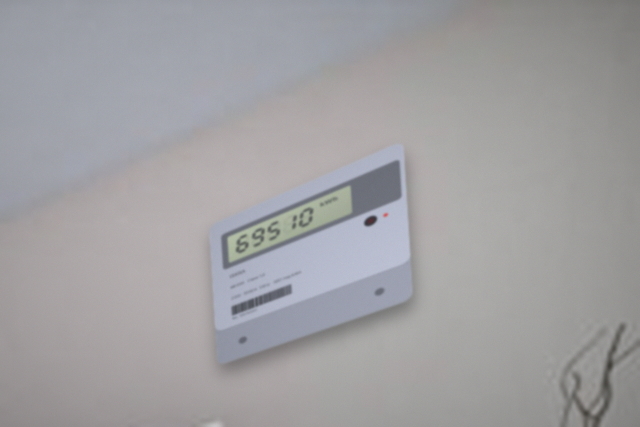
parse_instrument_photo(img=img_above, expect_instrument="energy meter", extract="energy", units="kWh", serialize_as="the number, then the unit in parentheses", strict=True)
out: 69510 (kWh)
